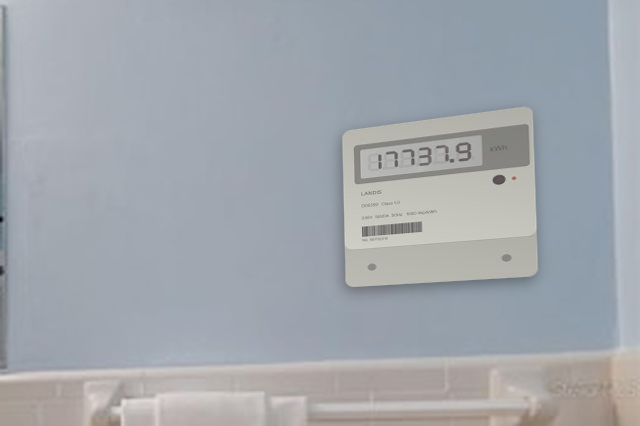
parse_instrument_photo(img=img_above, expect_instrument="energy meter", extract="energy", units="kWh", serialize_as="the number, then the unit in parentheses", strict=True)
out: 17737.9 (kWh)
